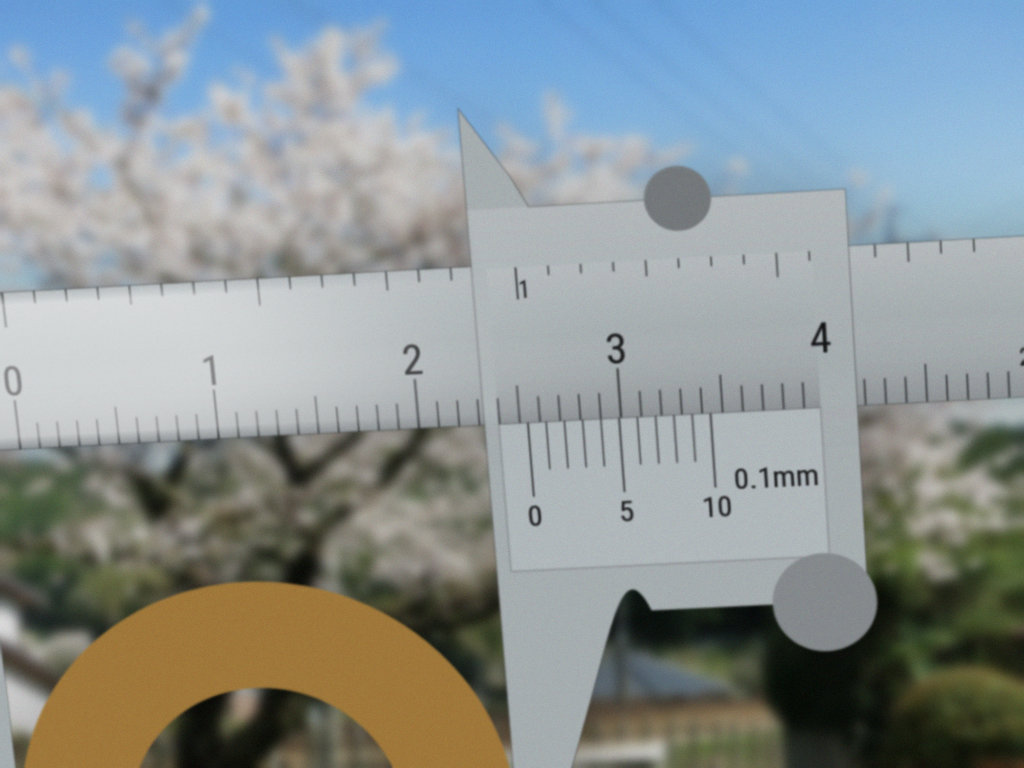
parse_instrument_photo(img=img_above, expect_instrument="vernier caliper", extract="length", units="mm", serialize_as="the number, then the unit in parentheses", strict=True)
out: 25.4 (mm)
